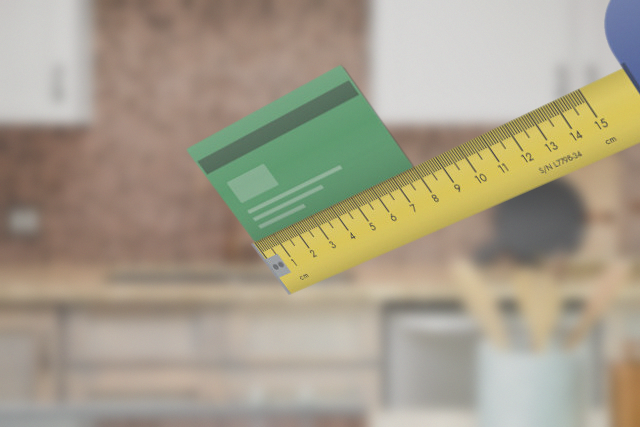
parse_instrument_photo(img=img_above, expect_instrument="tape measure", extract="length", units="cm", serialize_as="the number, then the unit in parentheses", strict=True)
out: 8 (cm)
